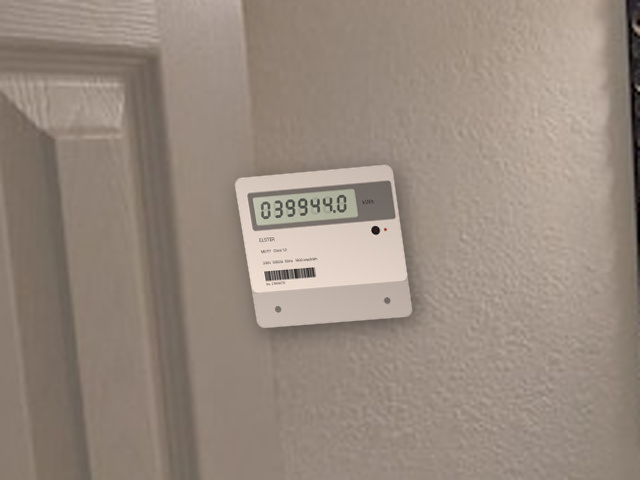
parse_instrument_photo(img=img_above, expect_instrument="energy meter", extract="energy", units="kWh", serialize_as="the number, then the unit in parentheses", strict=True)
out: 39944.0 (kWh)
